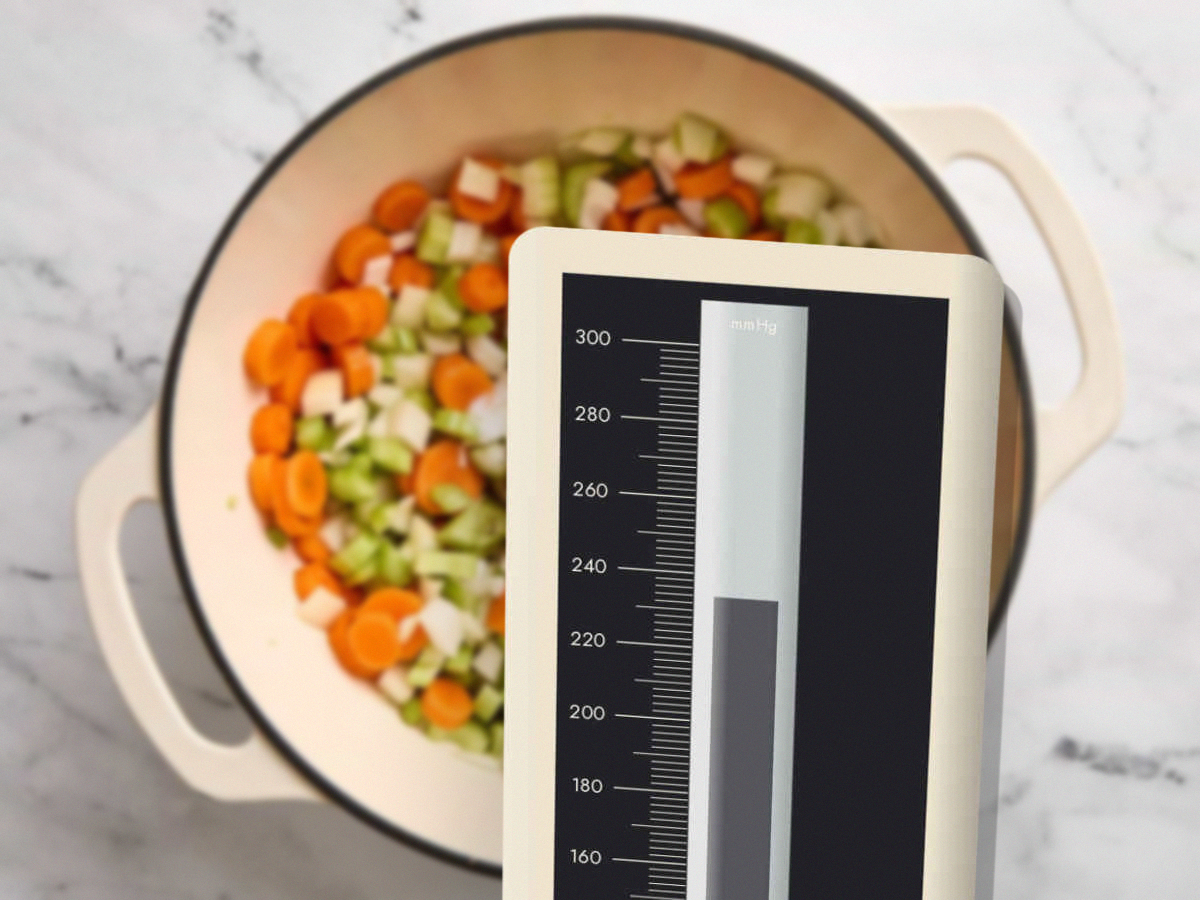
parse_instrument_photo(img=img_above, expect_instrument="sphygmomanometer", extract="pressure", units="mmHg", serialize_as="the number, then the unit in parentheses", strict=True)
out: 234 (mmHg)
